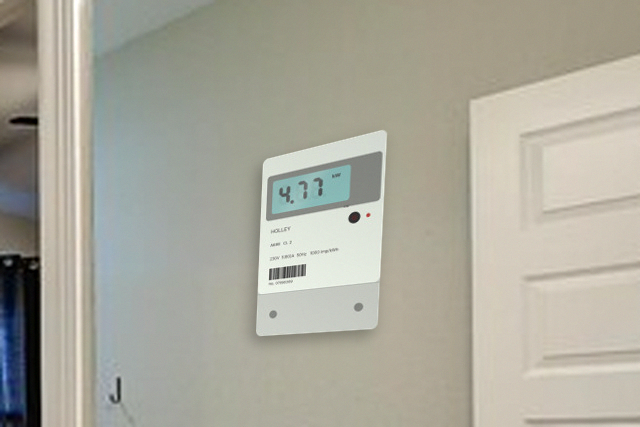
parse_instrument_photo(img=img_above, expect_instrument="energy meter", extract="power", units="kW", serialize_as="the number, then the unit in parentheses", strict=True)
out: 4.77 (kW)
